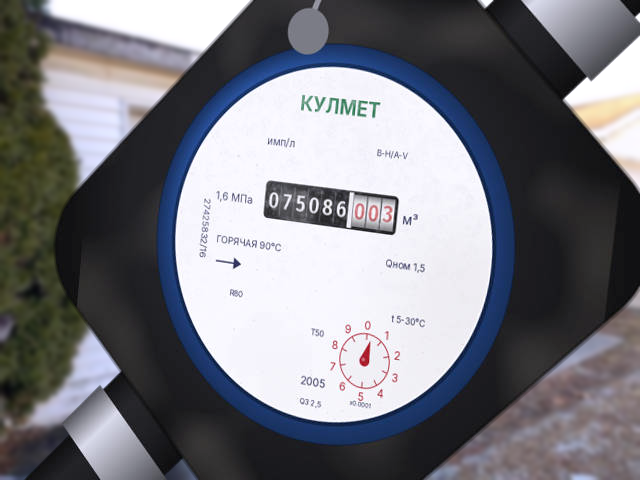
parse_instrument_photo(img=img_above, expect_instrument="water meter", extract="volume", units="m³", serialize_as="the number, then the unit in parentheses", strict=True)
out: 75086.0030 (m³)
